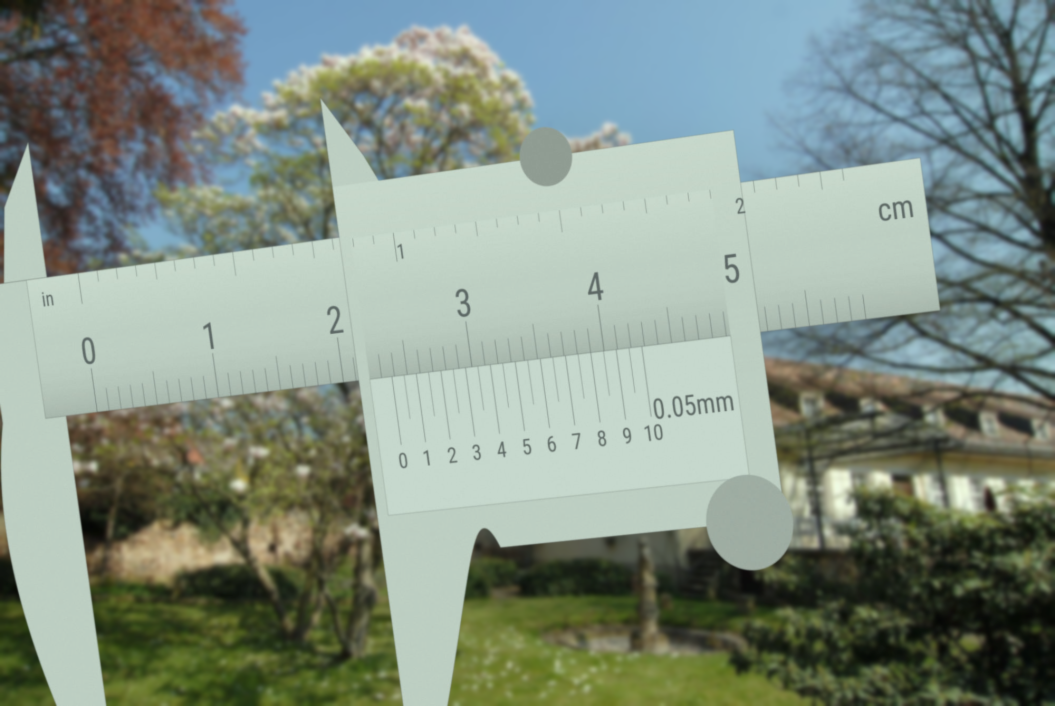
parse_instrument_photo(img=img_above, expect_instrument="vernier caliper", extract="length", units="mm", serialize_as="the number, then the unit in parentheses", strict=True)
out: 23.8 (mm)
